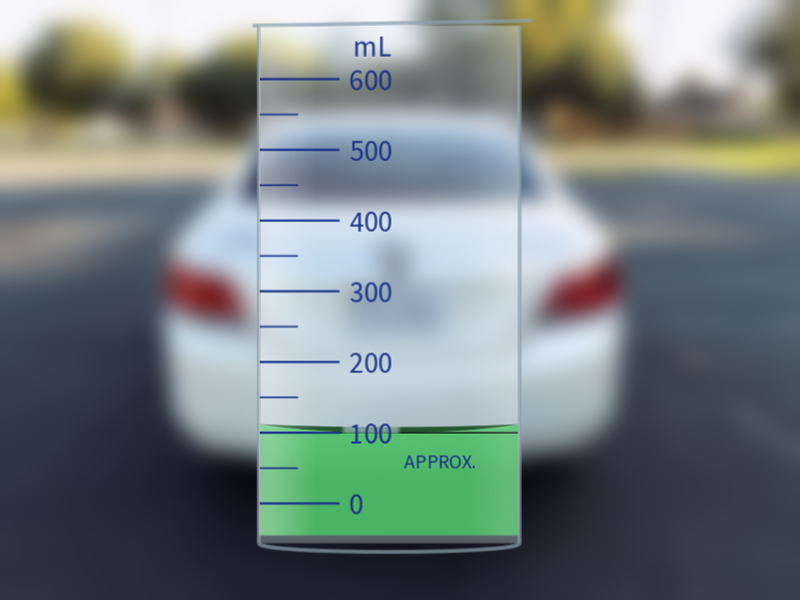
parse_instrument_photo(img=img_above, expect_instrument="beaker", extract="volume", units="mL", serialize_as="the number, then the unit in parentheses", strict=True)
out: 100 (mL)
